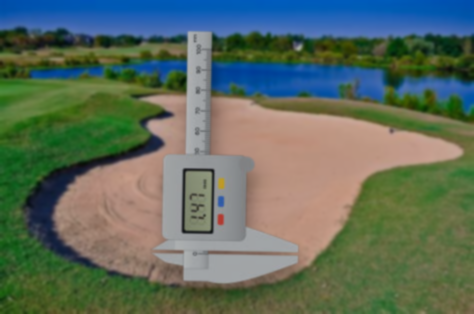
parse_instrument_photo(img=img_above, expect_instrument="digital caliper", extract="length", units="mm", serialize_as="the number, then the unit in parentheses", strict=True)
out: 1.47 (mm)
